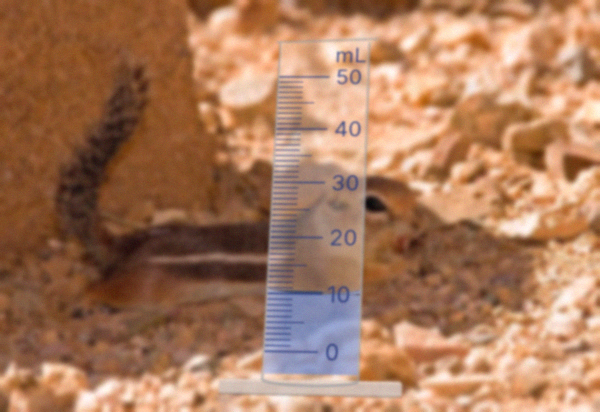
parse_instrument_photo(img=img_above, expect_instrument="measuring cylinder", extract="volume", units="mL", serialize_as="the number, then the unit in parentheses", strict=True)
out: 10 (mL)
